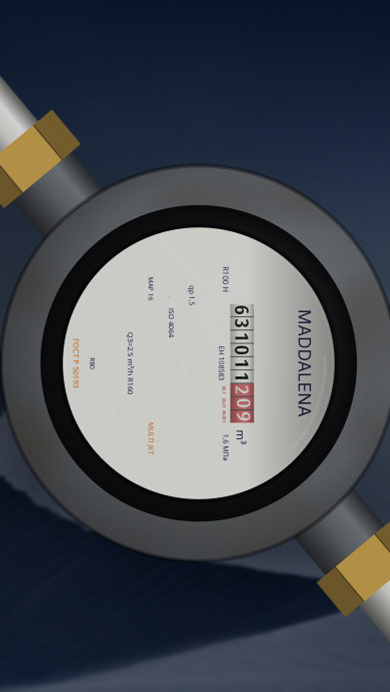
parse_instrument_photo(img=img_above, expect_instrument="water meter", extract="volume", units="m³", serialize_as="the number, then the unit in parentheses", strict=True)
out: 631011.209 (m³)
